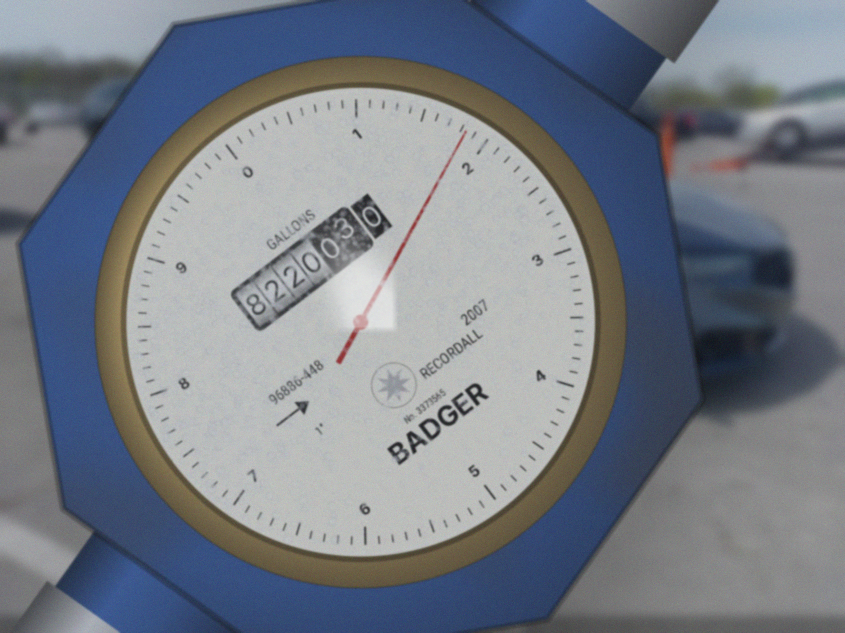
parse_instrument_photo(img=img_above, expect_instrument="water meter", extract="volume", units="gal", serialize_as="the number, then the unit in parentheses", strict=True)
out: 8220031.8 (gal)
